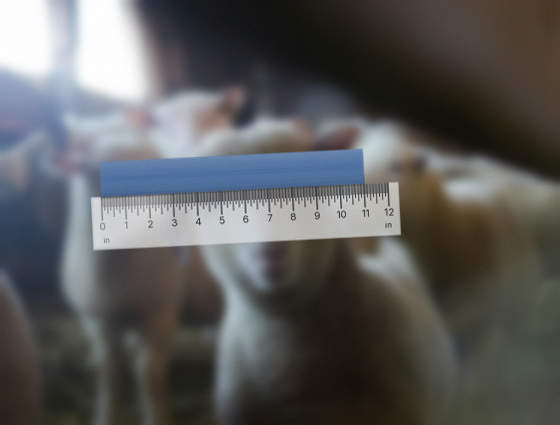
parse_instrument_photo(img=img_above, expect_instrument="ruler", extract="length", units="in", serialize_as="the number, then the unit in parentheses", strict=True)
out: 11 (in)
